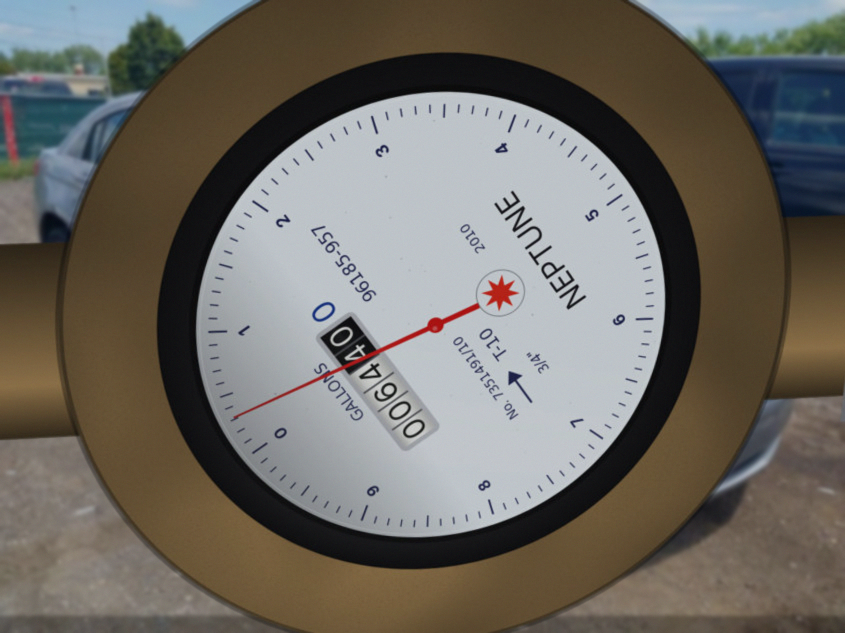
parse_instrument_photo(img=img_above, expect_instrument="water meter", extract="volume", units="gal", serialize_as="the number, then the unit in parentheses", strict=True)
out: 64400.3 (gal)
